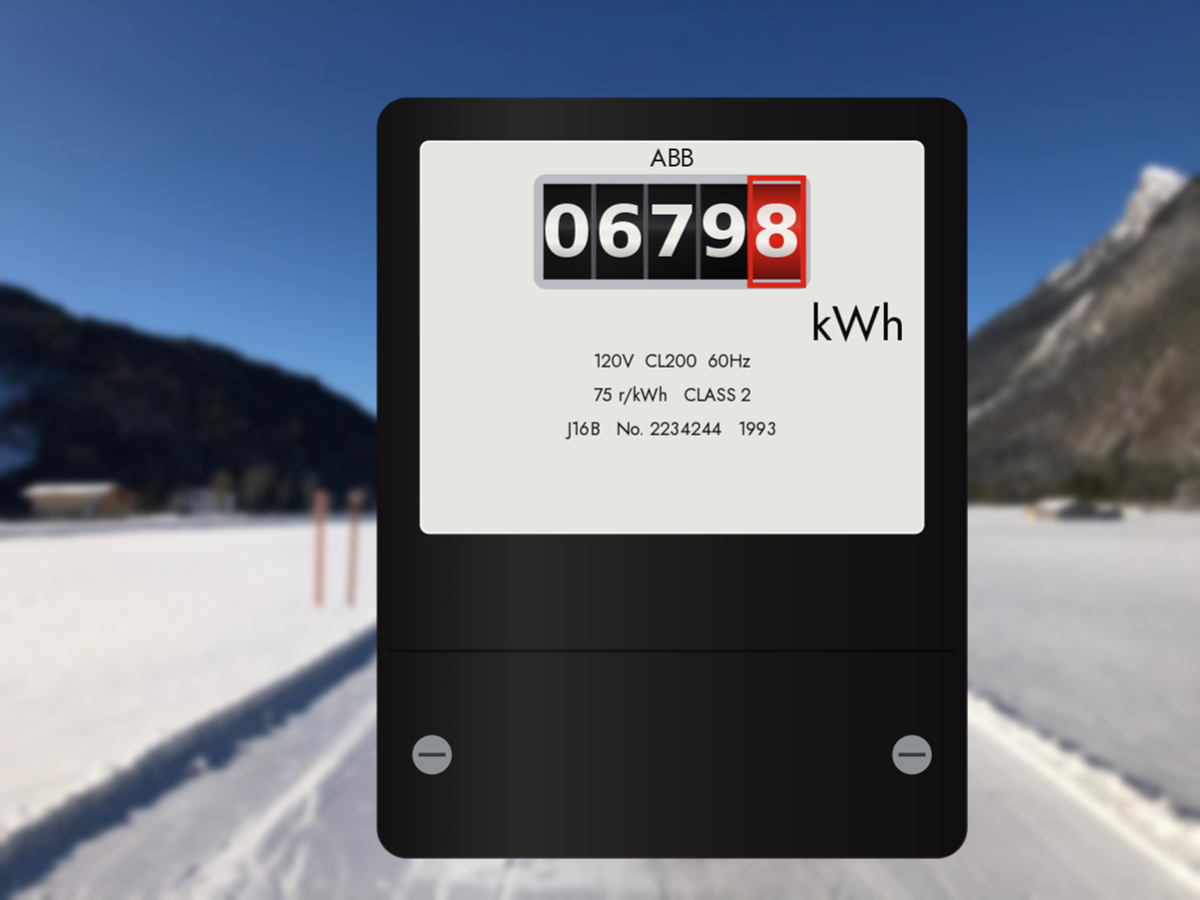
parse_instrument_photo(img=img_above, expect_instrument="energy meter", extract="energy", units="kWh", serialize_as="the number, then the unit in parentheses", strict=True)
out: 679.8 (kWh)
